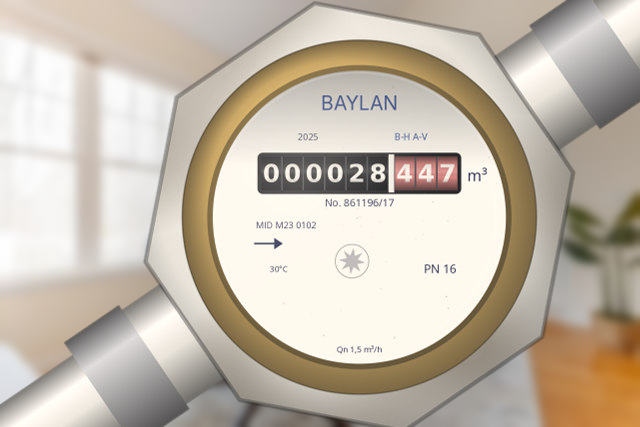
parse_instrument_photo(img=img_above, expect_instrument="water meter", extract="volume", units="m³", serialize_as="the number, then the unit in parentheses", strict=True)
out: 28.447 (m³)
